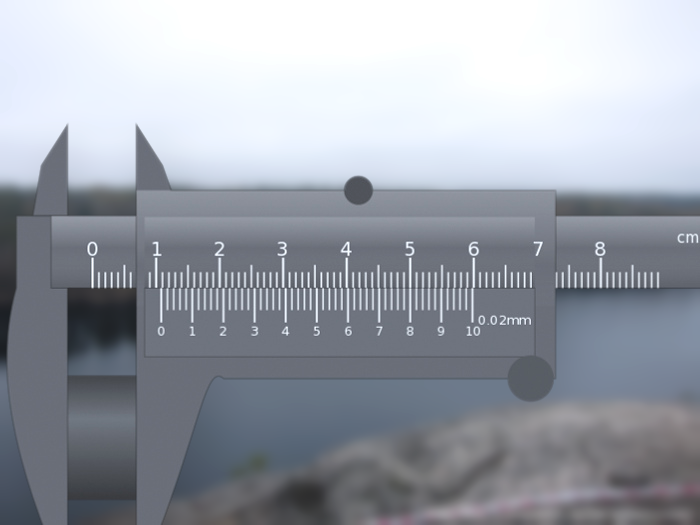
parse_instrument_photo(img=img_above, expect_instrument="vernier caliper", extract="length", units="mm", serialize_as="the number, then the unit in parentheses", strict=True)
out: 10.8 (mm)
